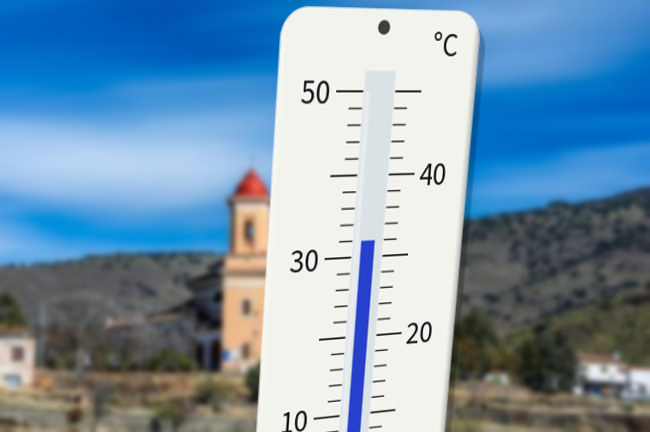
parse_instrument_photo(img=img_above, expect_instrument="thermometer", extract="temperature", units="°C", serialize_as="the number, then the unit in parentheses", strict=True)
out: 32 (°C)
